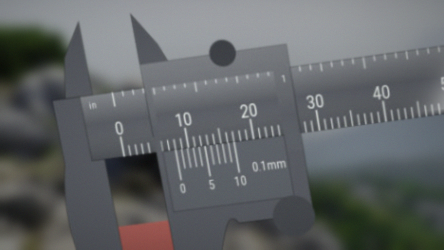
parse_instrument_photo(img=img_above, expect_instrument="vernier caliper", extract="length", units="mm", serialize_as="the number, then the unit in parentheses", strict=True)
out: 8.0 (mm)
